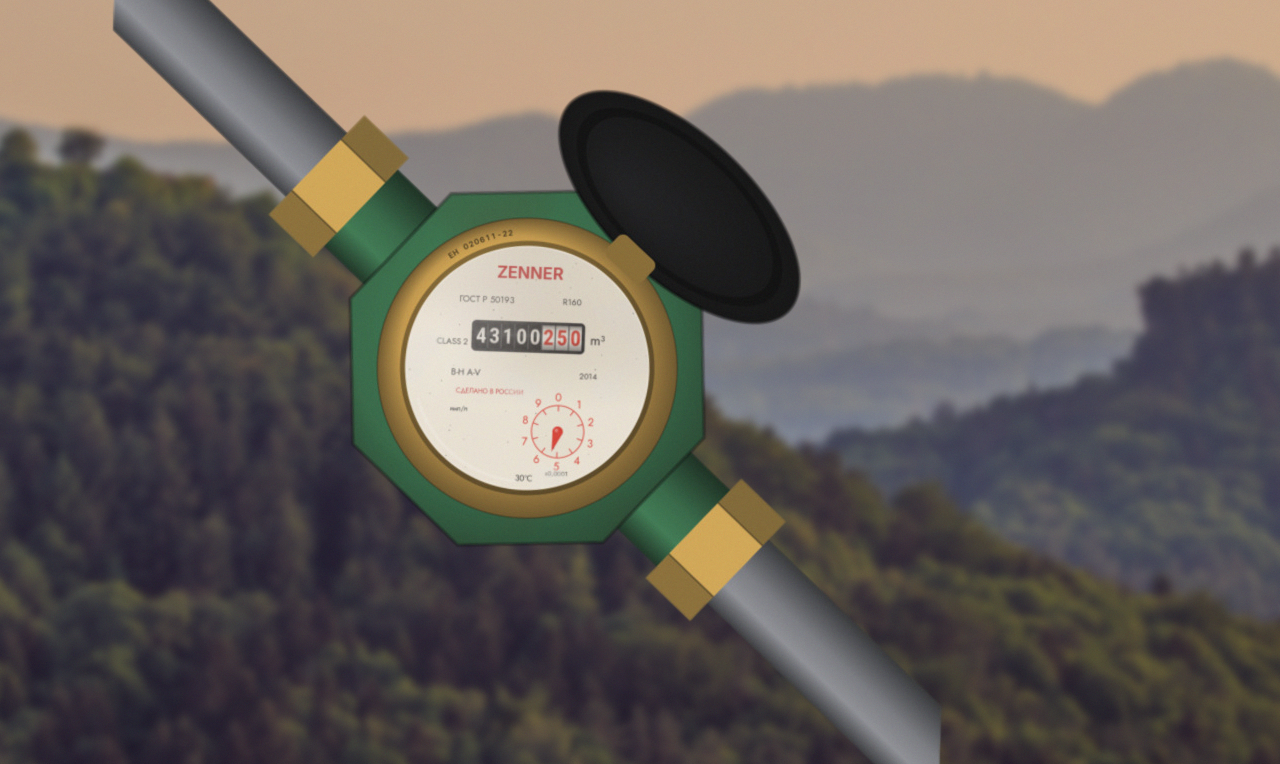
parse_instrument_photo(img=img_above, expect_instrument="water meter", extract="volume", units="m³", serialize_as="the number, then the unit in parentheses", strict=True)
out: 43100.2505 (m³)
